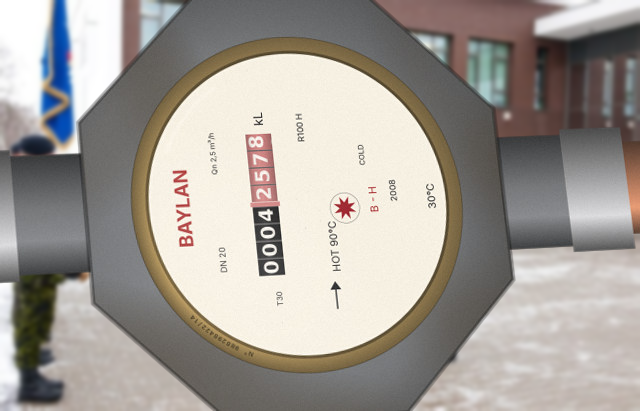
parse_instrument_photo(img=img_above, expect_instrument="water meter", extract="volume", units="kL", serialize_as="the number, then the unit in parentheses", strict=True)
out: 4.2578 (kL)
